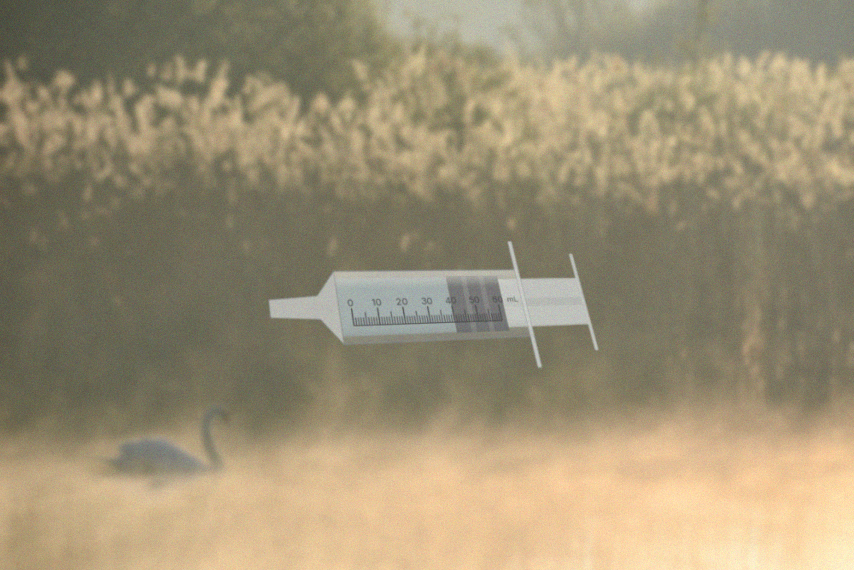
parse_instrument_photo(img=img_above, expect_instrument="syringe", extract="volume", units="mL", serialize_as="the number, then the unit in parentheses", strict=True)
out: 40 (mL)
